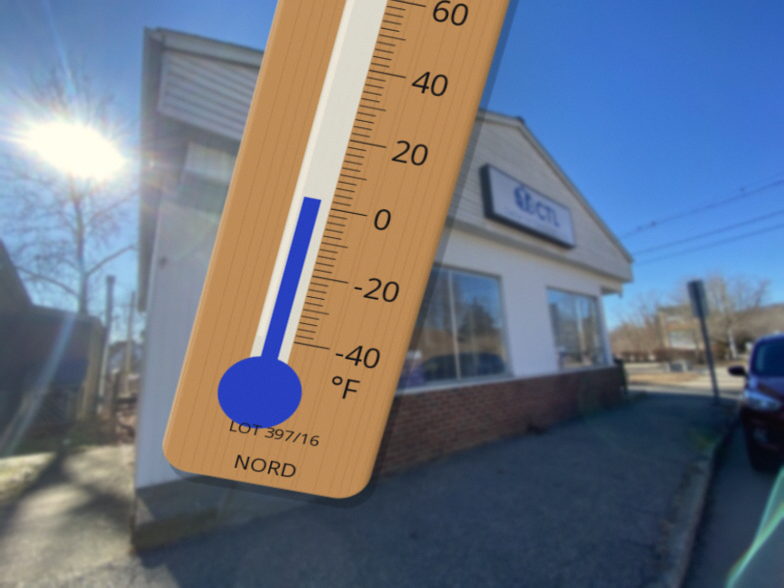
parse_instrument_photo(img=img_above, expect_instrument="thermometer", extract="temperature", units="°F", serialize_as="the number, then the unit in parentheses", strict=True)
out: 2 (°F)
